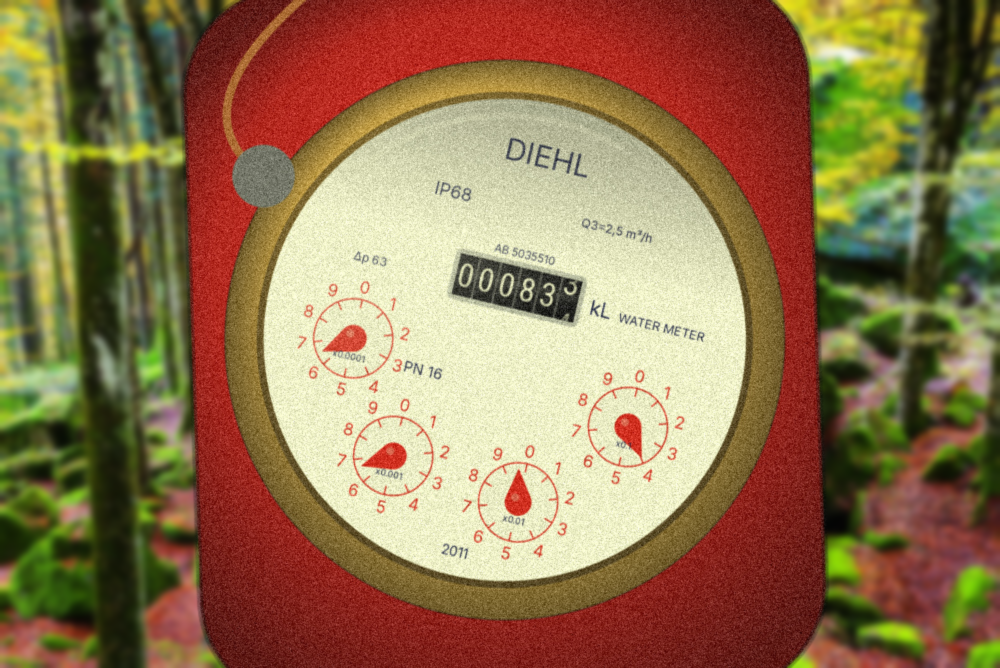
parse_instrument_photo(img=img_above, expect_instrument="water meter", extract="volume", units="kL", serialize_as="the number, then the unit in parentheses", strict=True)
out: 833.3966 (kL)
